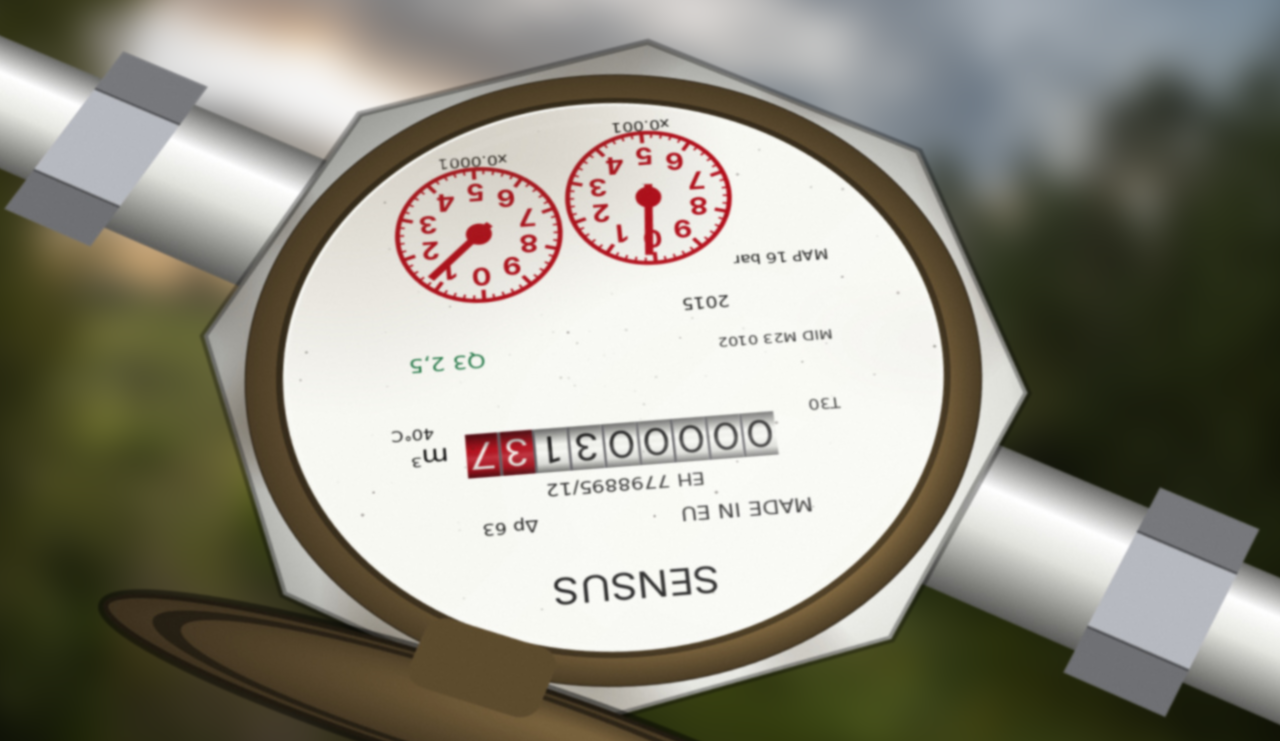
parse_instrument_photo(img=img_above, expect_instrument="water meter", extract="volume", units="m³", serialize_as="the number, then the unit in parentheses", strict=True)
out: 31.3701 (m³)
